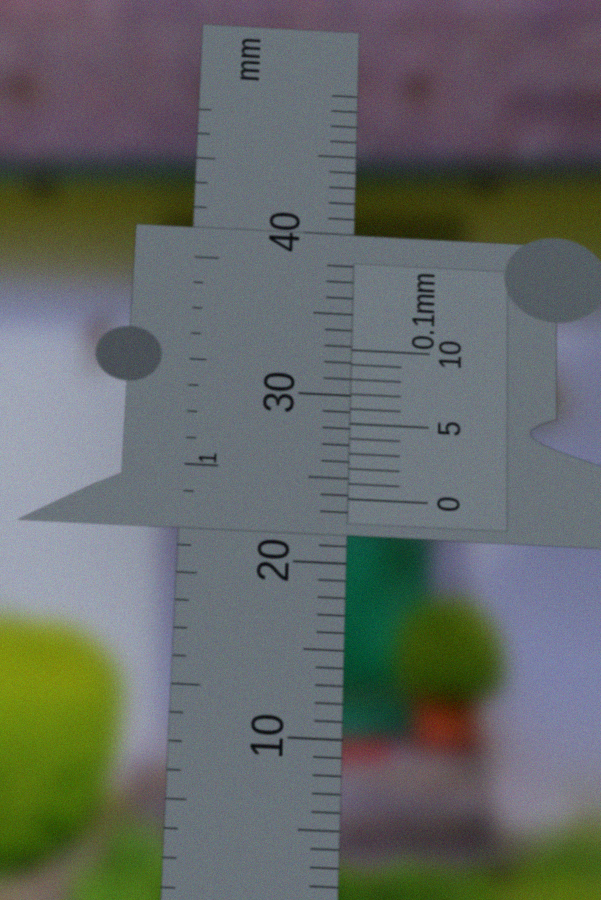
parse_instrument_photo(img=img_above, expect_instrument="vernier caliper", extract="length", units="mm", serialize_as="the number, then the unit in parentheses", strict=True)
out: 23.8 (mm)
